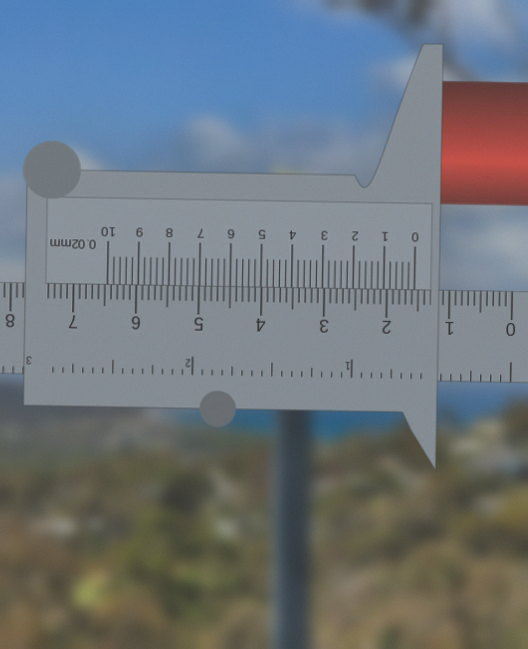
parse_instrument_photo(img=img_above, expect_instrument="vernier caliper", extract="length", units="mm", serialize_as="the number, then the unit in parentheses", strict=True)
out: 15.6 (mm)
